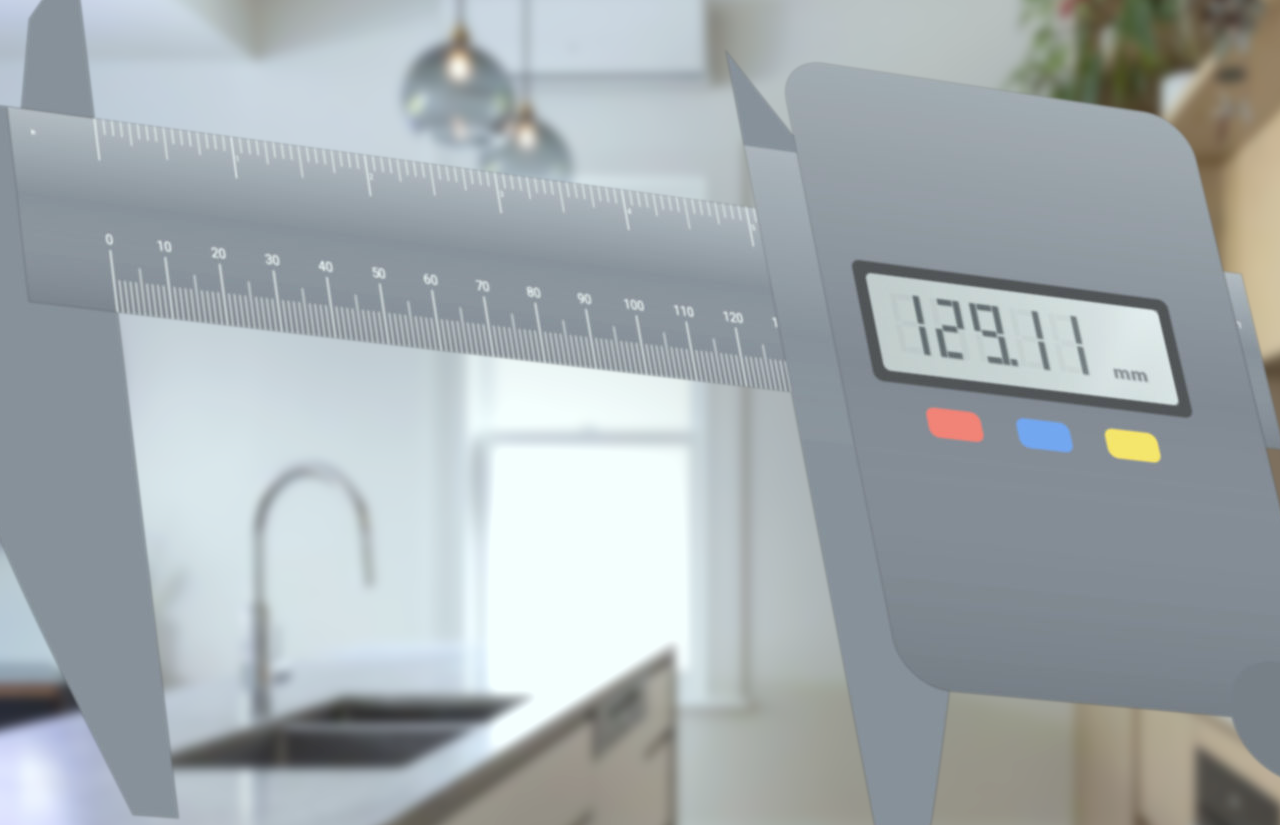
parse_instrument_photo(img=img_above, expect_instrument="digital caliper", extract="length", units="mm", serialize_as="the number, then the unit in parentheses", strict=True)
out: 129.11 (mm)
